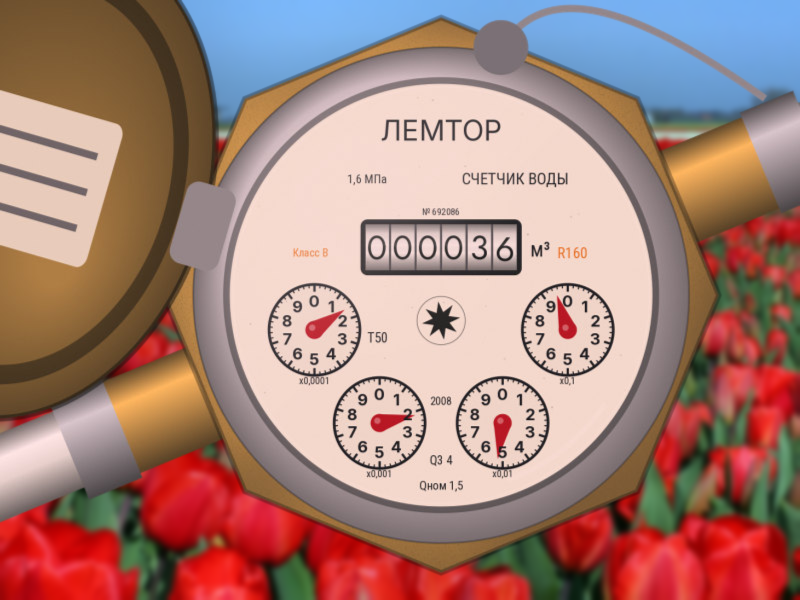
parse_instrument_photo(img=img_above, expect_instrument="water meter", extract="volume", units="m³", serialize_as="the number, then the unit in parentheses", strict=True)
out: 35.9521 (m³)
